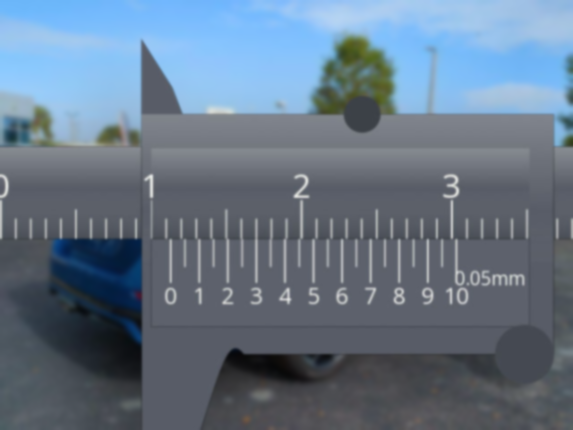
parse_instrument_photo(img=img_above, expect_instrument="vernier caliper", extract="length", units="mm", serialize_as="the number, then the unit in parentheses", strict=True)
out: 11.3 (mm)
